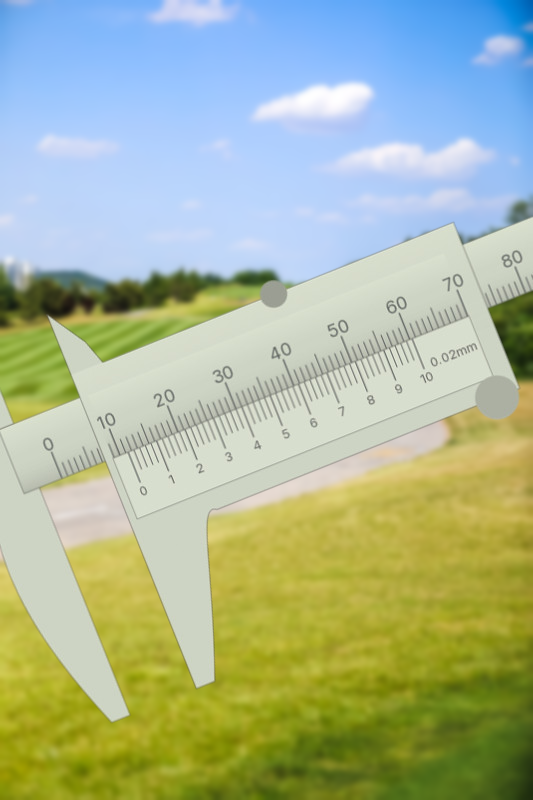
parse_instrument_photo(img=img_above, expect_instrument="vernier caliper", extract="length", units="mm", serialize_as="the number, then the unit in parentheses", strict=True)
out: 11.4 (mm)
